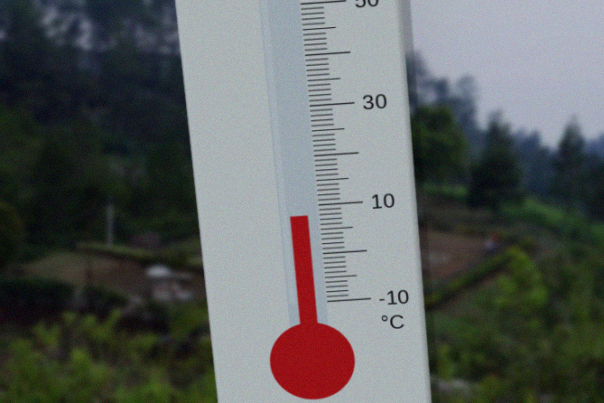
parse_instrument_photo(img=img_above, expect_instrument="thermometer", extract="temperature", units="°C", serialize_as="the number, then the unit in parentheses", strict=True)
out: 8 (°C)
